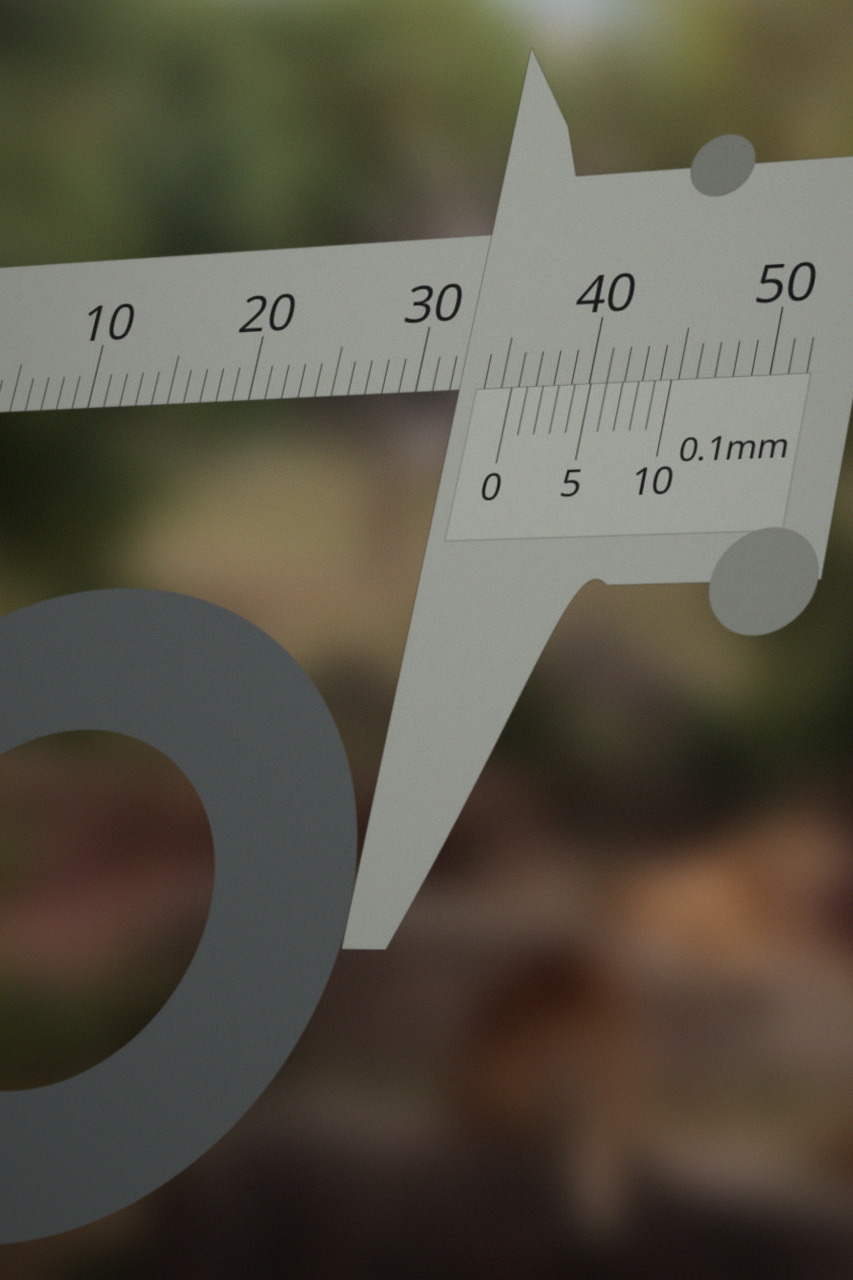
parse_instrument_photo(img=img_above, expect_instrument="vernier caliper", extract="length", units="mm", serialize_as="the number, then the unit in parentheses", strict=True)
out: 35.6 (mm)
